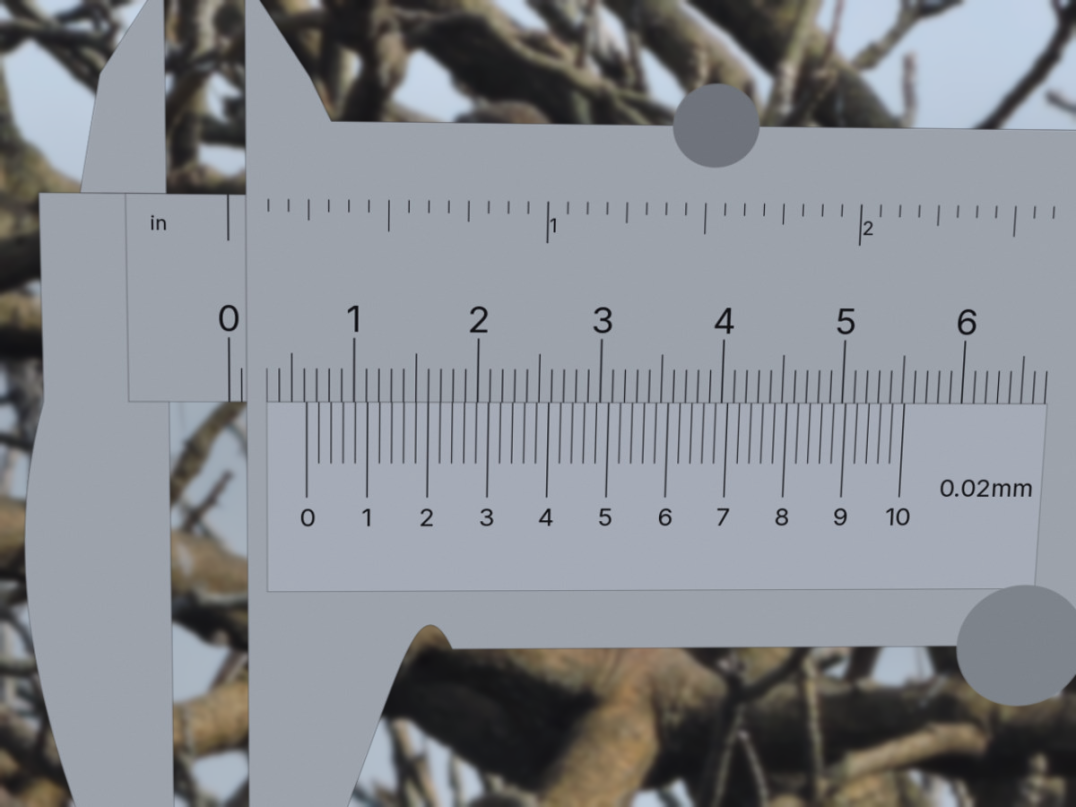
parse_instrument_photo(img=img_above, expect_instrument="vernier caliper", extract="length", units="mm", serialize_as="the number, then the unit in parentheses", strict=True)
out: 6.2 (mm)
